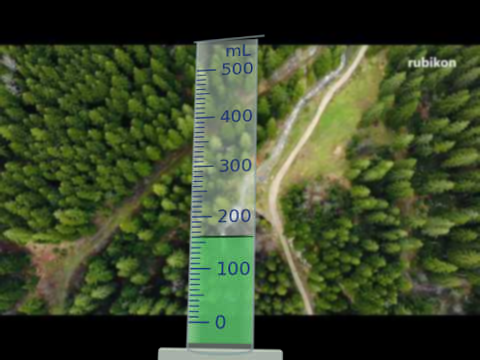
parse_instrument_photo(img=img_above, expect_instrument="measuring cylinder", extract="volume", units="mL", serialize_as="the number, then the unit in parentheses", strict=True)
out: 160 (mL)
